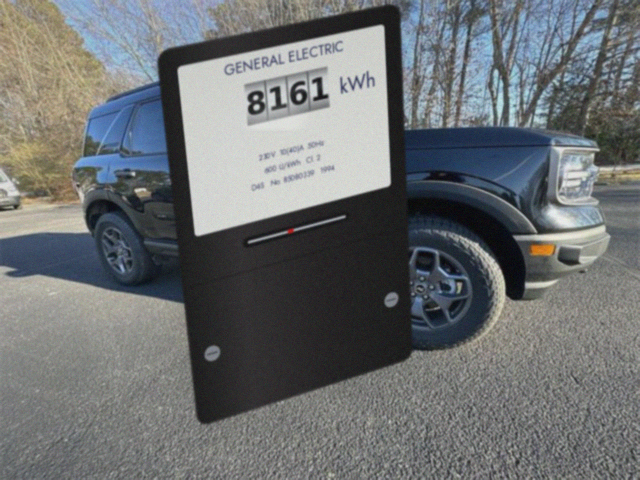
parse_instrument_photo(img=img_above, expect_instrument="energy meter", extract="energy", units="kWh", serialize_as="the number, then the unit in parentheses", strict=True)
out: 8161 (kWh)
